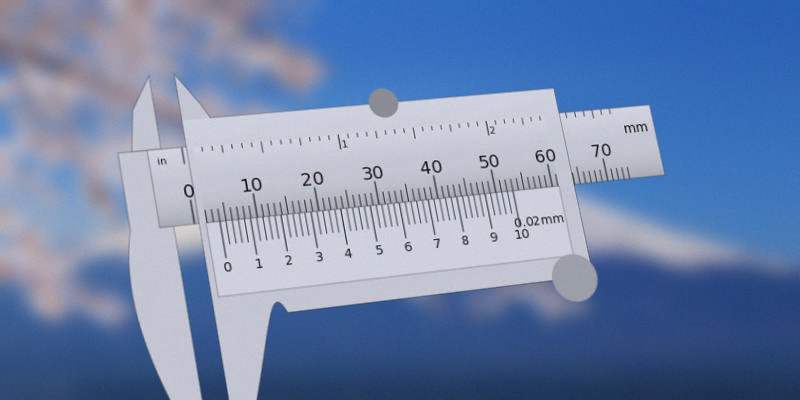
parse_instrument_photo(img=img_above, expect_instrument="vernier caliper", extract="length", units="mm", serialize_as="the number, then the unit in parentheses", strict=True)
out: 4.0 (mm)
